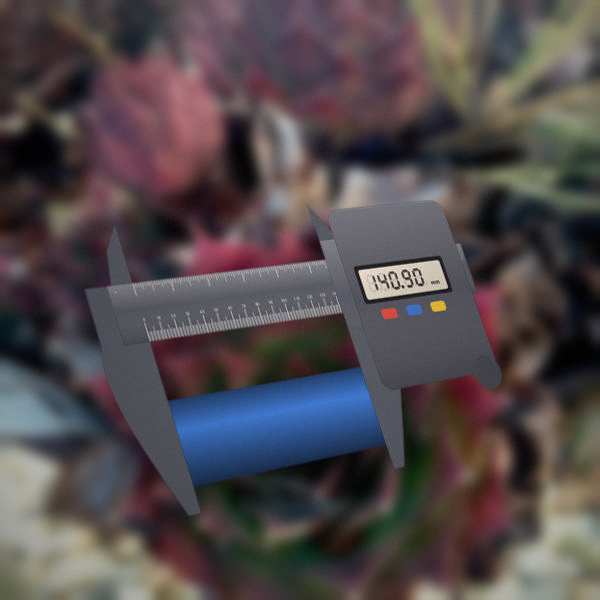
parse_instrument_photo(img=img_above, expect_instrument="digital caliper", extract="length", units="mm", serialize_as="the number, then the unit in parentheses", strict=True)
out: 140.90 (mm)
